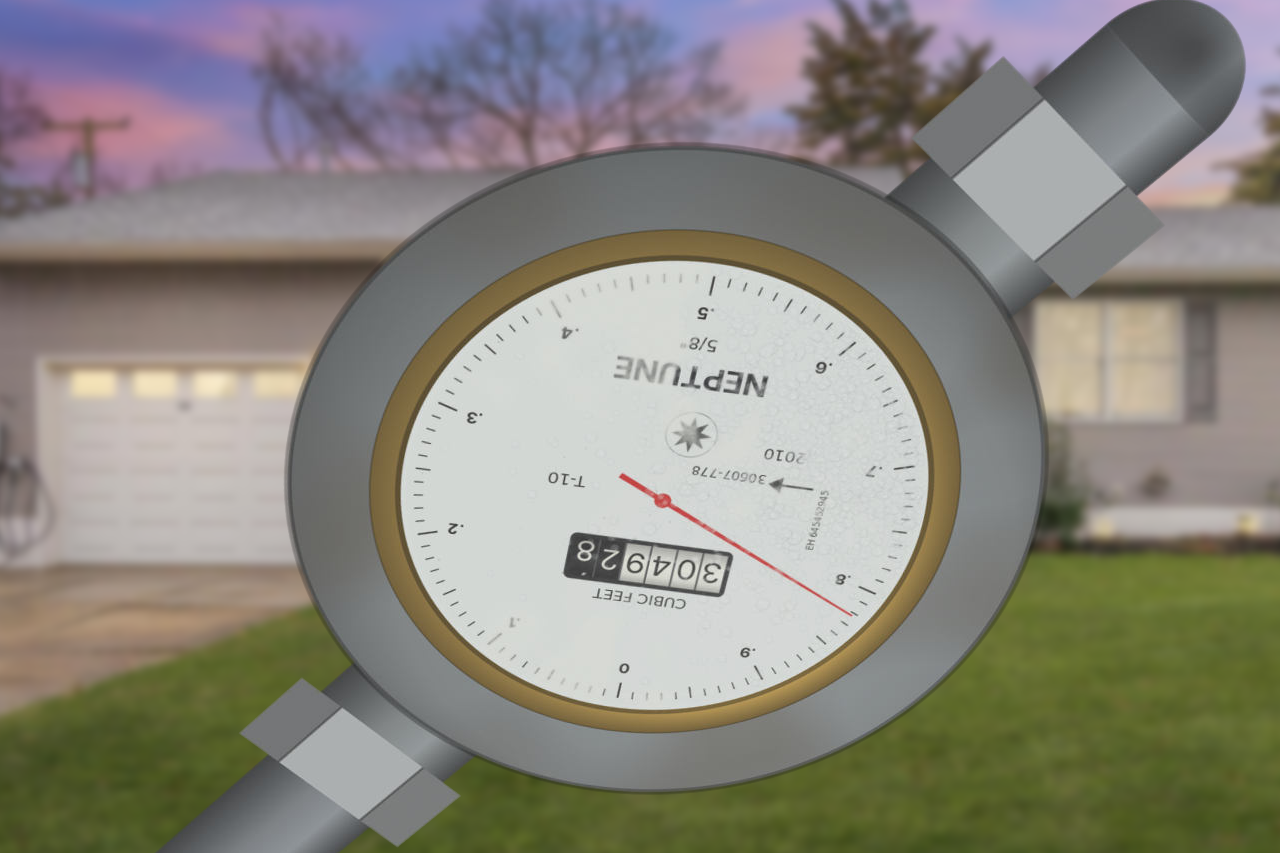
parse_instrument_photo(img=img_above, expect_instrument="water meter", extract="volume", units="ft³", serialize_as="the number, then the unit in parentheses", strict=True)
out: 304927.82 (ft³)
